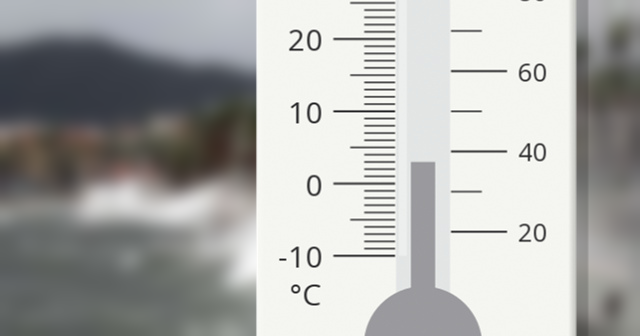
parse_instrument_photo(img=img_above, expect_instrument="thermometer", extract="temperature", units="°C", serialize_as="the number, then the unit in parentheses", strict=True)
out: 3 (°C)
